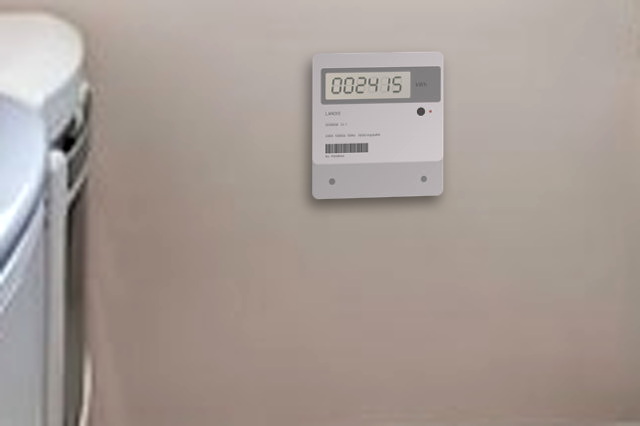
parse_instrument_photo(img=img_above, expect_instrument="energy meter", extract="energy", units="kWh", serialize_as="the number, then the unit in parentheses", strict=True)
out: 2415 (kWh)
